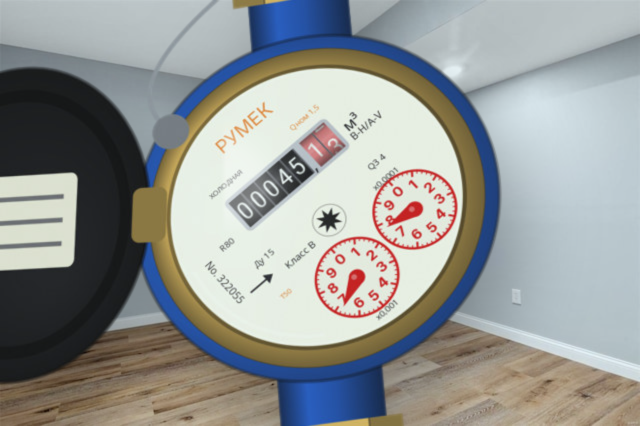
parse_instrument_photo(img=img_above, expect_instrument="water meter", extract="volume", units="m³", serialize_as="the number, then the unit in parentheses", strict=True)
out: 45.1267 (m³)
